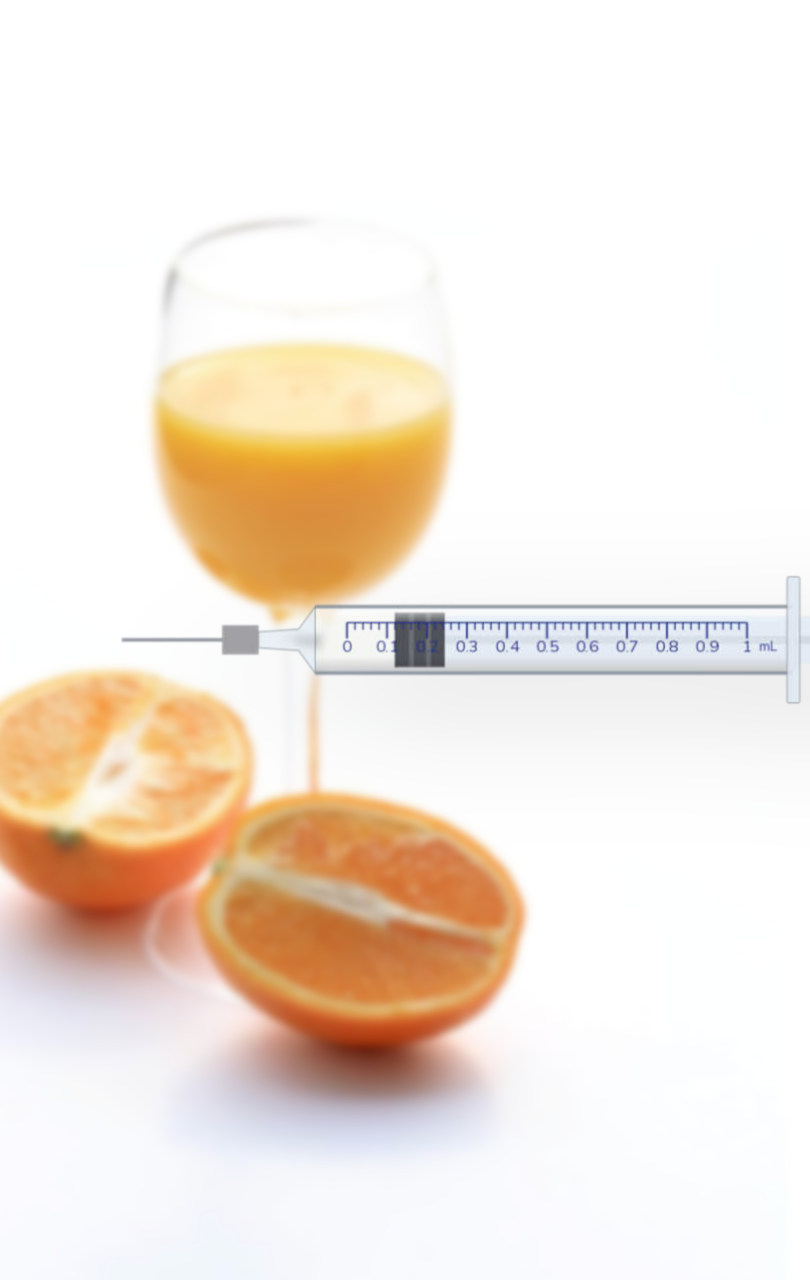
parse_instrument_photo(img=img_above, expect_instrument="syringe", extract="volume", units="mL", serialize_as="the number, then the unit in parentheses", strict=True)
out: 0.12 (mL)
